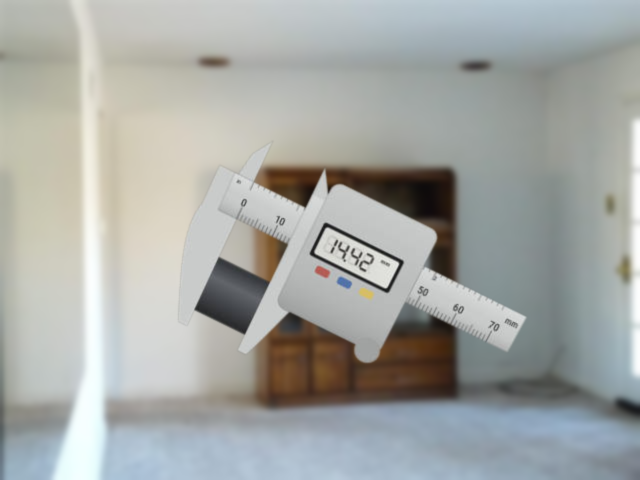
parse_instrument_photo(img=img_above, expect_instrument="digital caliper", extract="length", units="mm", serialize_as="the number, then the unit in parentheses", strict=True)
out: 14.42 (mm)
